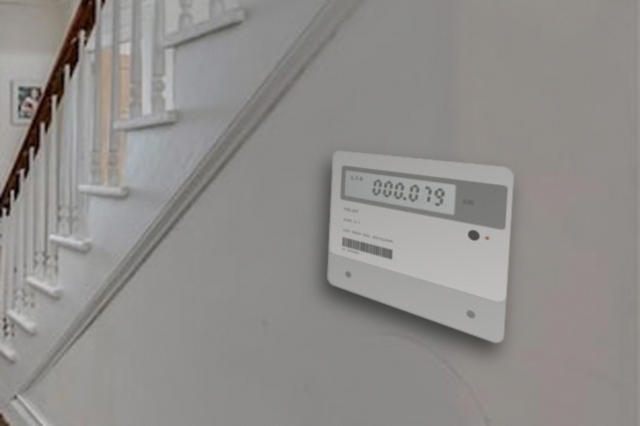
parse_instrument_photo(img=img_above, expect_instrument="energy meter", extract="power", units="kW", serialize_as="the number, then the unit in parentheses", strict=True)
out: 0.079 (kW)
